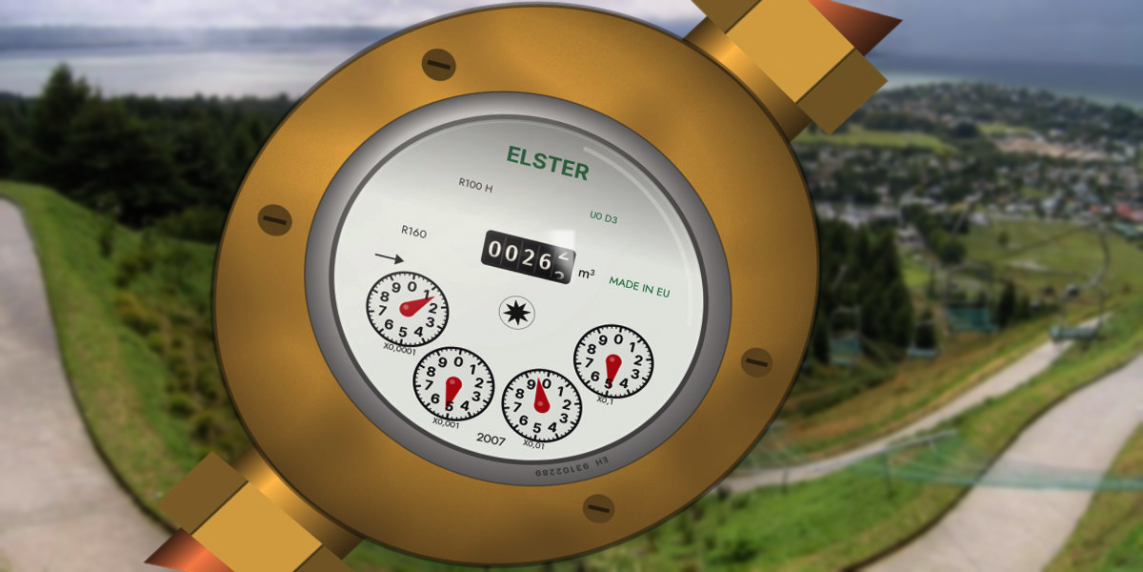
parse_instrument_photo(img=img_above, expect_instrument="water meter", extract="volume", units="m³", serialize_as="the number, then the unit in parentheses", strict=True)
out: 262.4951 (m³)
